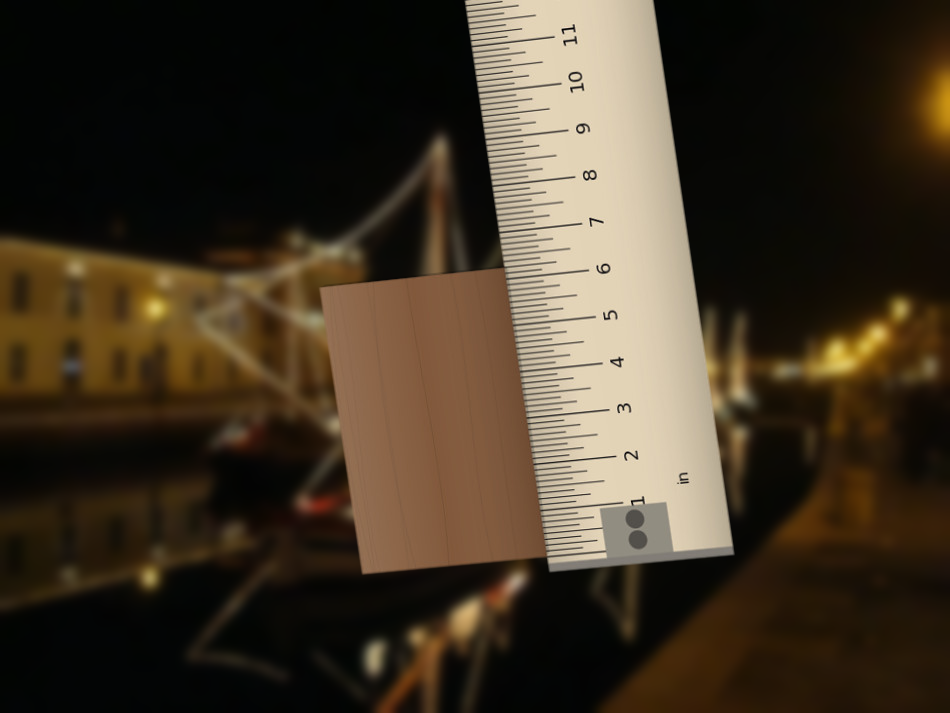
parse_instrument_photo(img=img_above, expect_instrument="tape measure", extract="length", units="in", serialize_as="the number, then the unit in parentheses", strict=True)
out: 6.25 (in)
